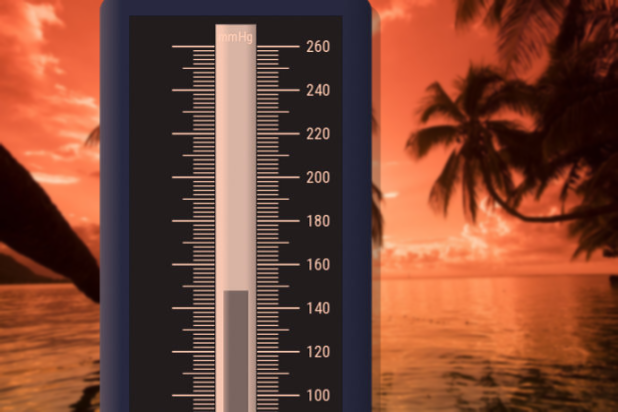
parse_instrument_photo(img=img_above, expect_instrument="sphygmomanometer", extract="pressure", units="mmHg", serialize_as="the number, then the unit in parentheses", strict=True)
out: 148 (mmHg)
